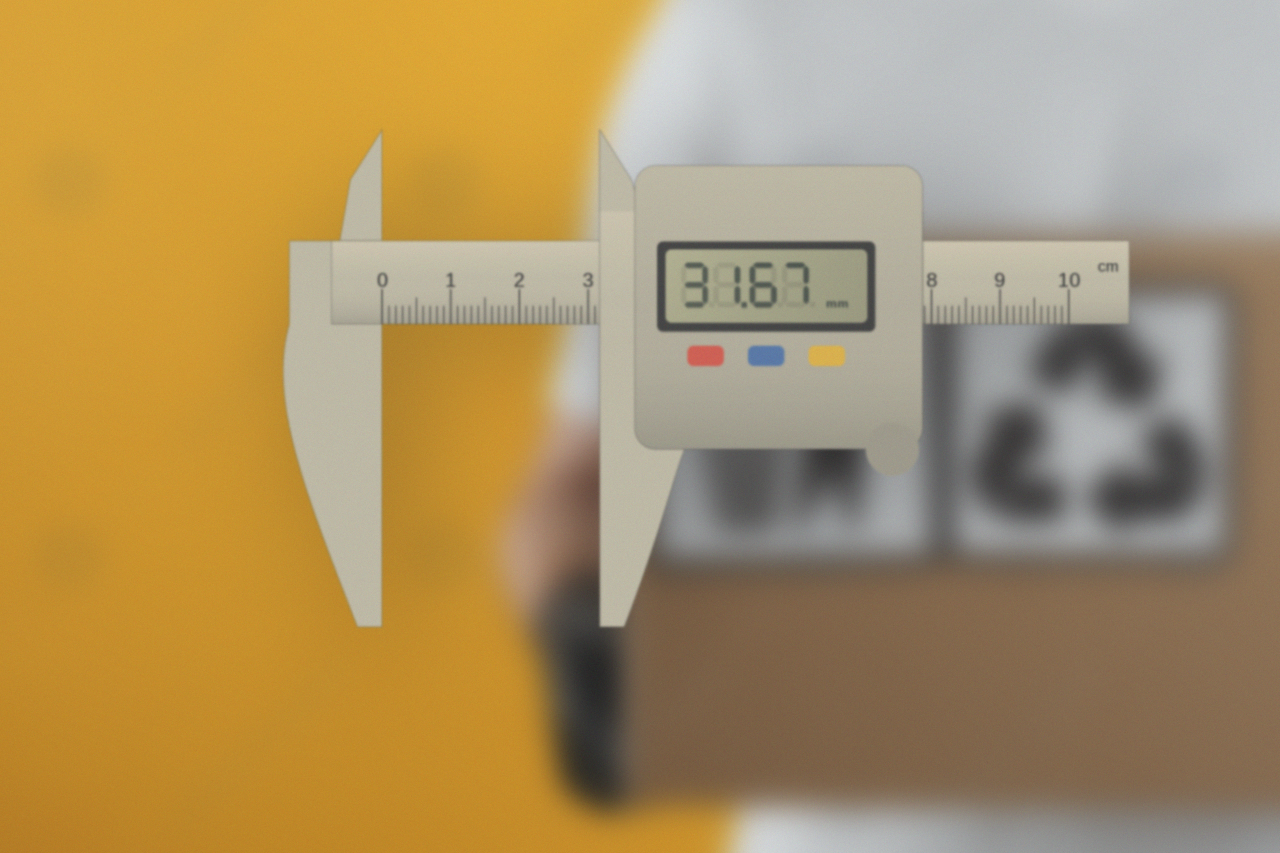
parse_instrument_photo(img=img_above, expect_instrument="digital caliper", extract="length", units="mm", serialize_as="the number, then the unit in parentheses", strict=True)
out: 31.67 (mm)
